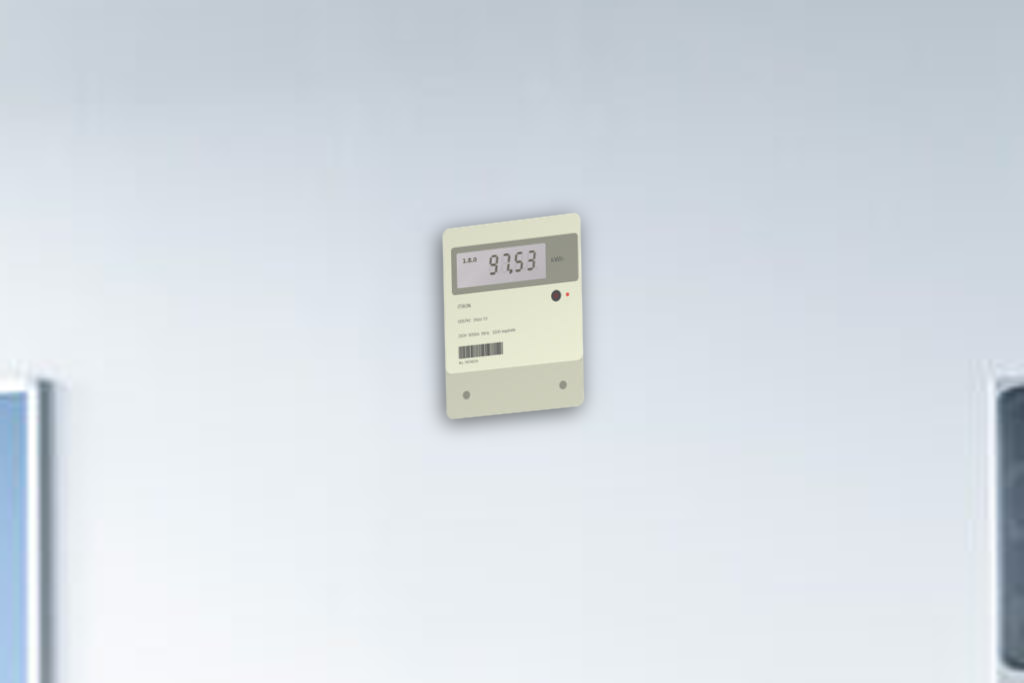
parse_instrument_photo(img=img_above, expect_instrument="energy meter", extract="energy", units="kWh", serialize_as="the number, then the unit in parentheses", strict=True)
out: 97.53 (kWh)
